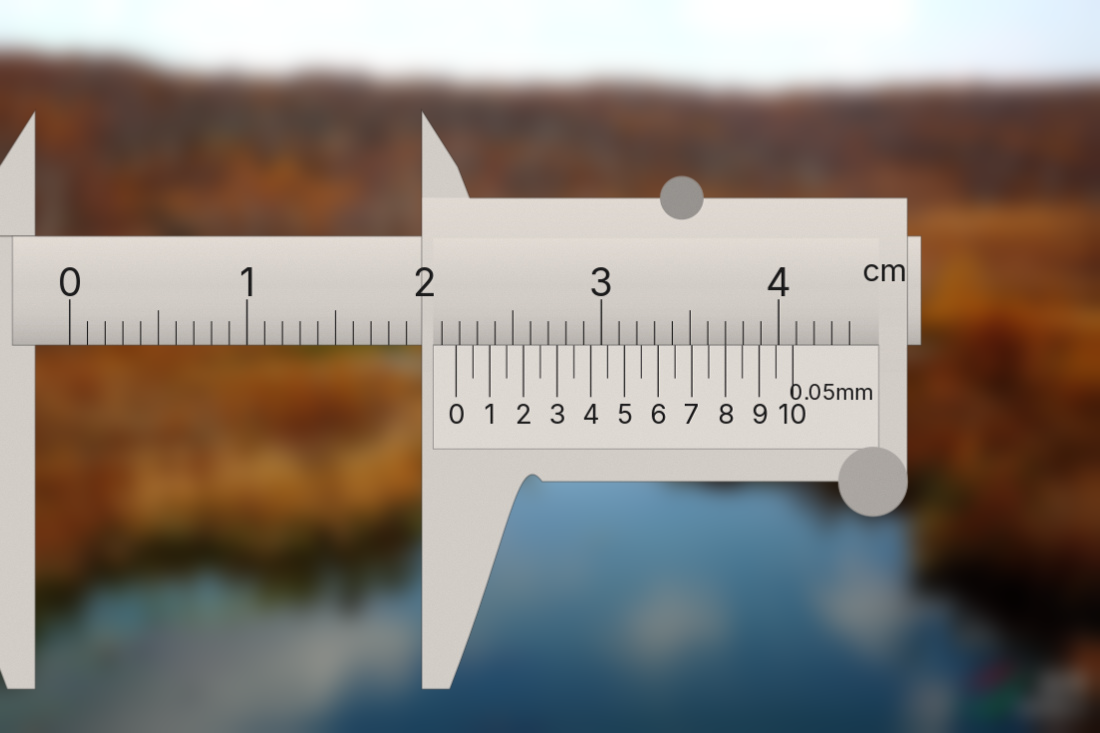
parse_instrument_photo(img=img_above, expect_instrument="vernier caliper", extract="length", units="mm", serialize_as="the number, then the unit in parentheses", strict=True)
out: 21.8 (mm)
